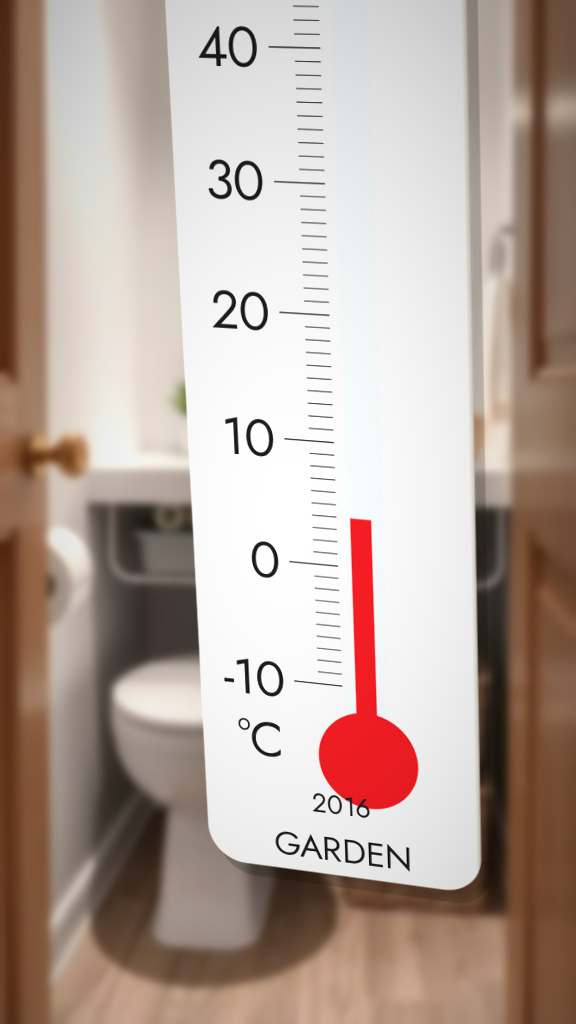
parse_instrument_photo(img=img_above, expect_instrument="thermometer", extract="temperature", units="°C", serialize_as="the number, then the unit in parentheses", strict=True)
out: 4 (°C)
